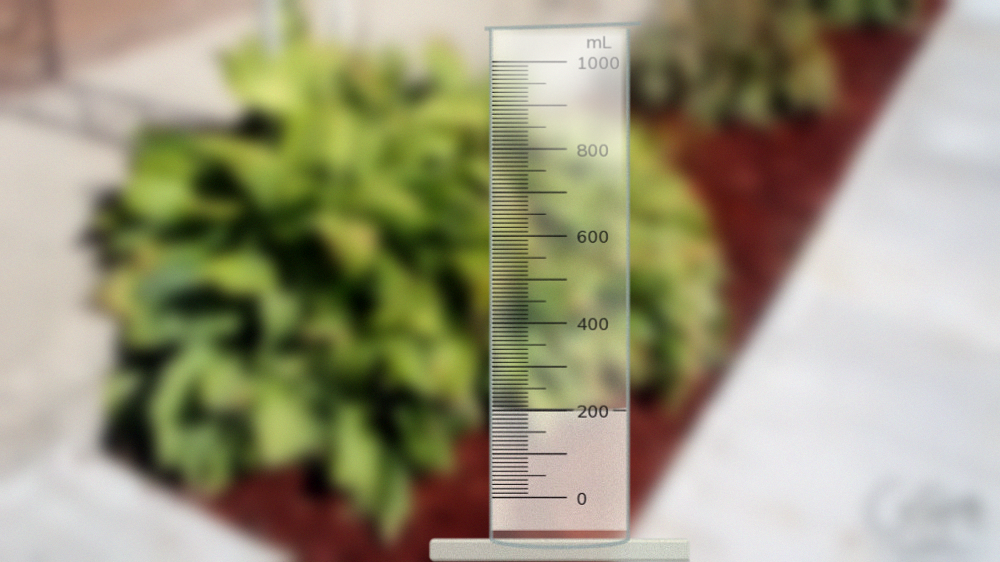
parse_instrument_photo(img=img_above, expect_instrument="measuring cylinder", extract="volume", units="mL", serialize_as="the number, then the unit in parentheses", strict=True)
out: 200 (mL)
